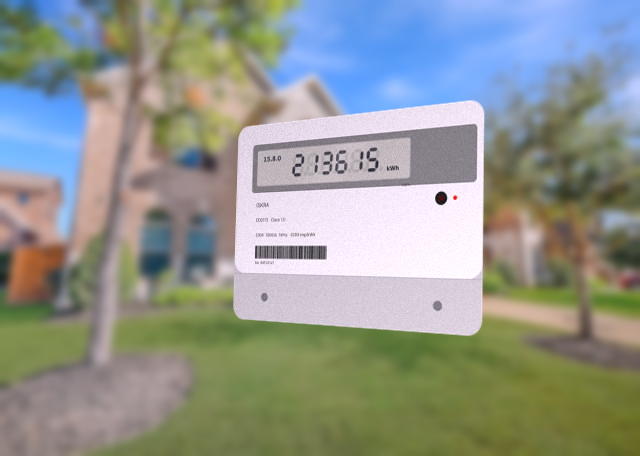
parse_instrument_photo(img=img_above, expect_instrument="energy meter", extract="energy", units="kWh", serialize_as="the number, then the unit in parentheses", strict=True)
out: 213615 (kWh)
